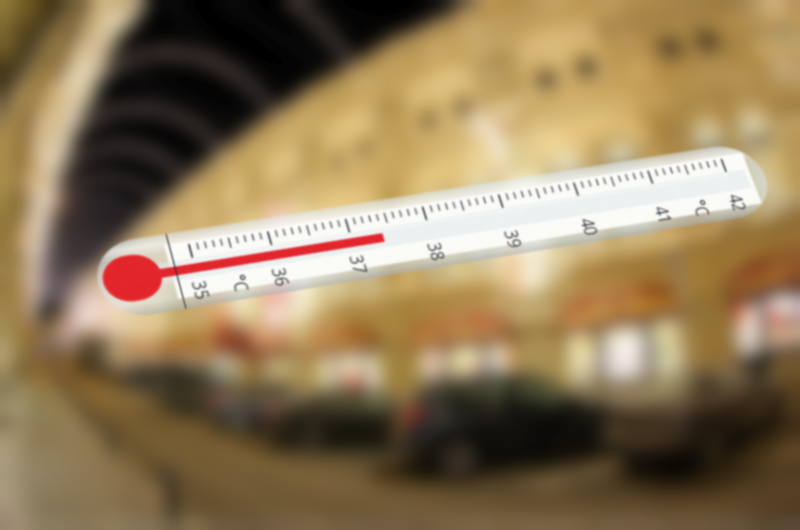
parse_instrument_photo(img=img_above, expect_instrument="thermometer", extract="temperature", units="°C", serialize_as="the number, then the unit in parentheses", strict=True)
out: 37.4 (°C)
